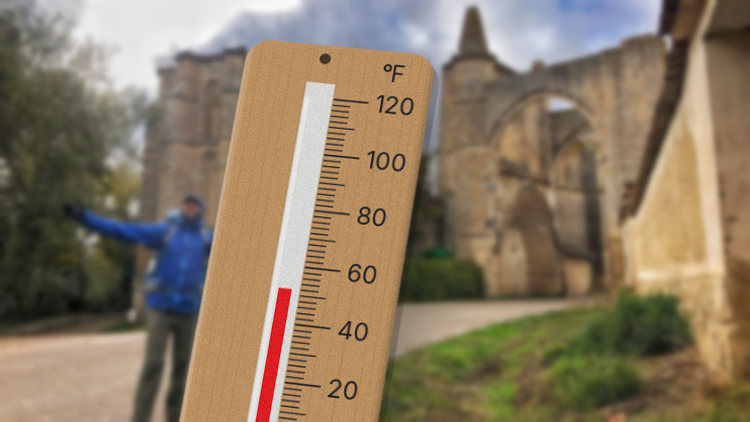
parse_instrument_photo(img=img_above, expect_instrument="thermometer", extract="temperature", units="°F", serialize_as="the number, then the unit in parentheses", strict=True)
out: 52 (°F)
